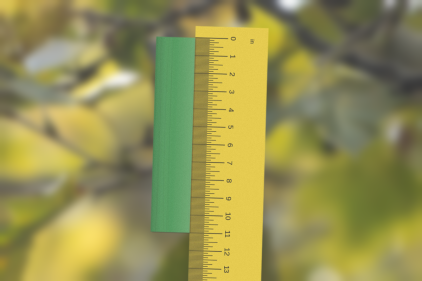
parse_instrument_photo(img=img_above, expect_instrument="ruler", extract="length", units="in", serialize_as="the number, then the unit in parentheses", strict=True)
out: 11 (in)
